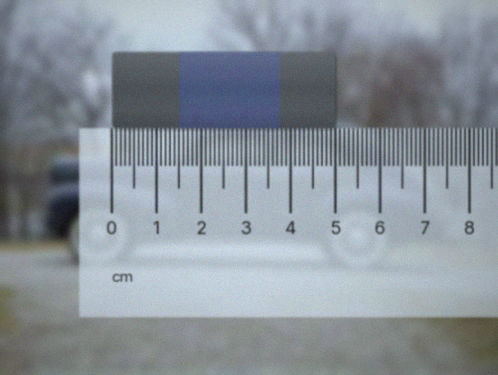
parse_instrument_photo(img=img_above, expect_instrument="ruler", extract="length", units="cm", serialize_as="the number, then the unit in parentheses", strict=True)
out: 5 (cm)
